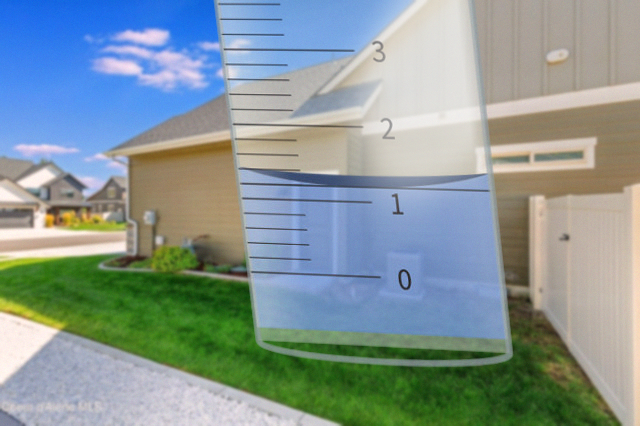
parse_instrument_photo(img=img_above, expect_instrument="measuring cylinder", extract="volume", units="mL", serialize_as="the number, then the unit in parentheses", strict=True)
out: 1.2 (mL)
